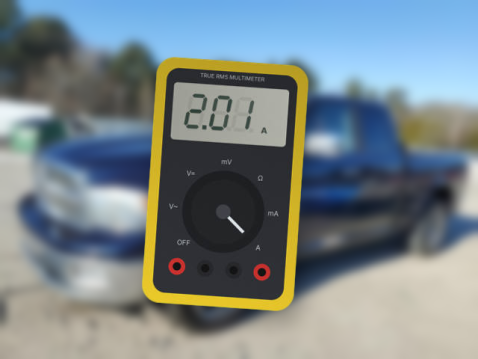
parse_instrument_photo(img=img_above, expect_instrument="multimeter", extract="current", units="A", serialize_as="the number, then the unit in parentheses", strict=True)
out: 2.01 (A)
